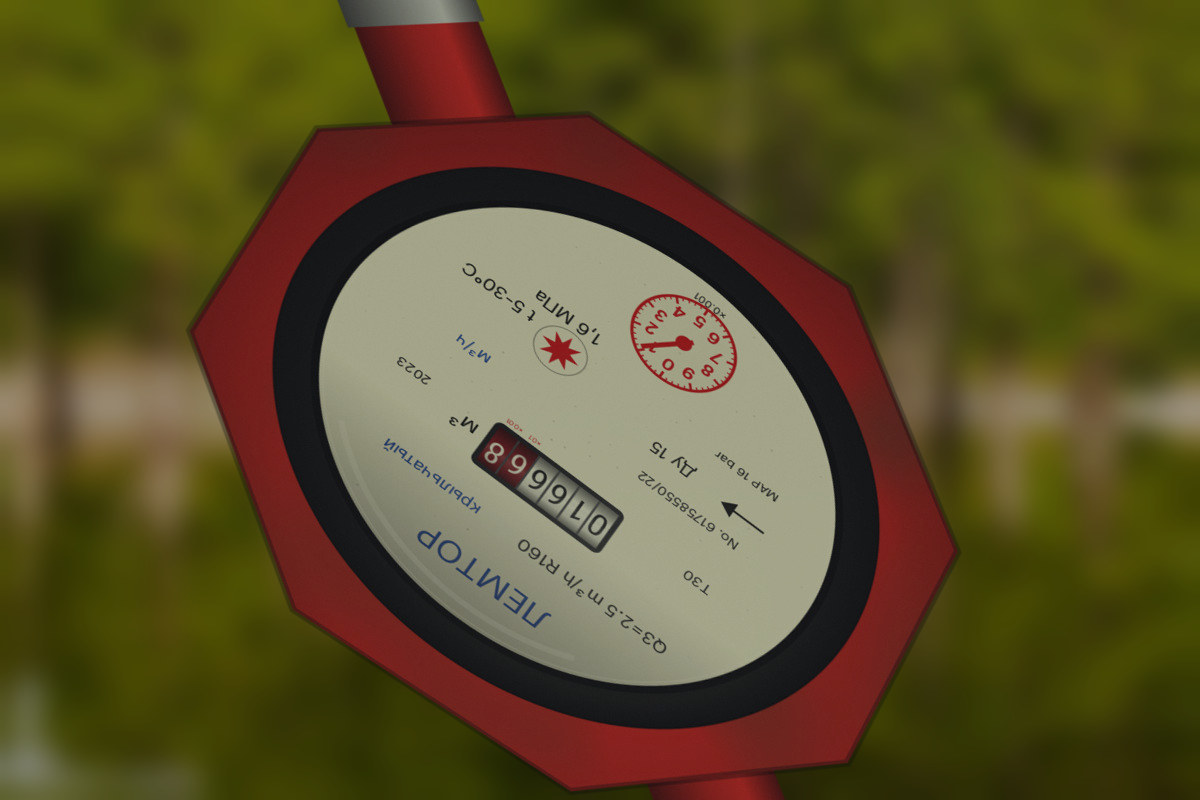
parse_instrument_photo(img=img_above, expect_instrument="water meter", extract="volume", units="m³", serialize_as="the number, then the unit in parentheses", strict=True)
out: 166.681 (m³)
